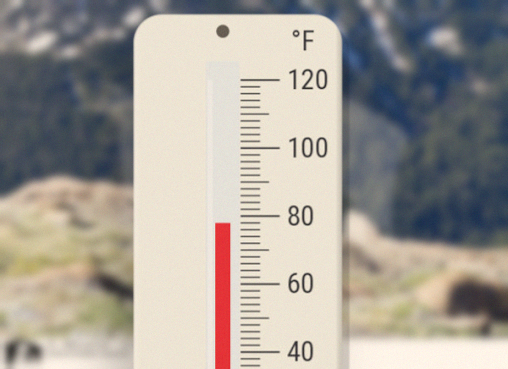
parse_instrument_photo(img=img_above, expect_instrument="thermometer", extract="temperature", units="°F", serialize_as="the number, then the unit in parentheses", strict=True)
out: 78 (°F)
